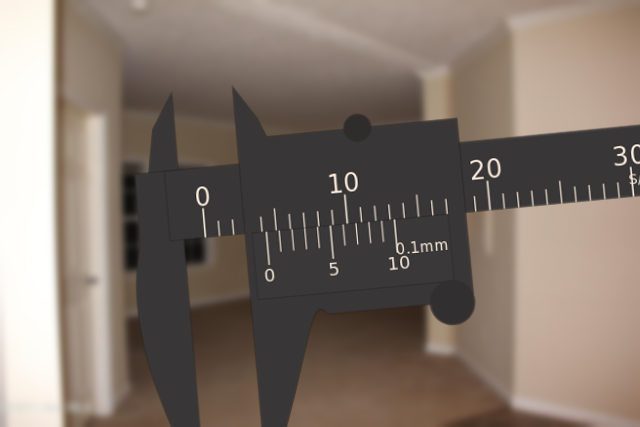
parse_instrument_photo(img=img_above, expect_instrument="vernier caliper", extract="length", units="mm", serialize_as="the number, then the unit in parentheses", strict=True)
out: 4.3 (mm)
